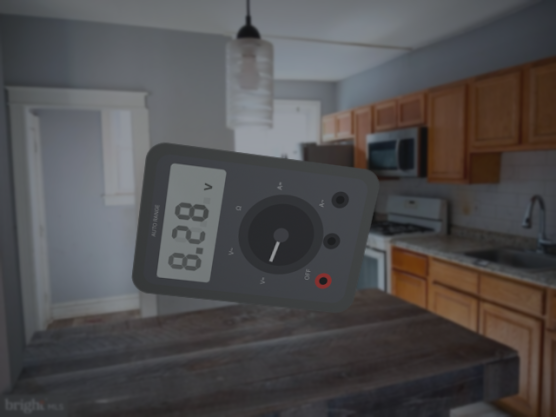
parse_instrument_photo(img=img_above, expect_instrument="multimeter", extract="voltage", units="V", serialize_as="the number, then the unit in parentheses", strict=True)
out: 8.28 (V)
